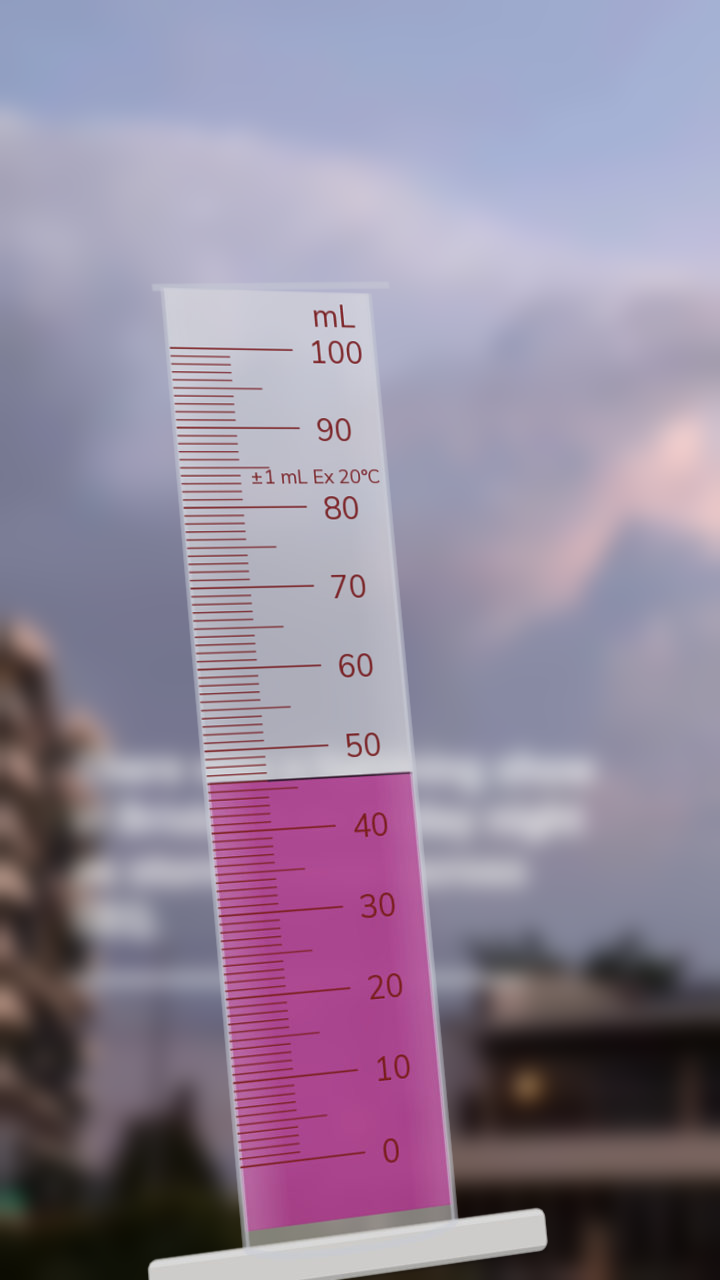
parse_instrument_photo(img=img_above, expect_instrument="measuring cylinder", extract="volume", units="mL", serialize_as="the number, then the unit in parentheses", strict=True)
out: 46 (mL)
